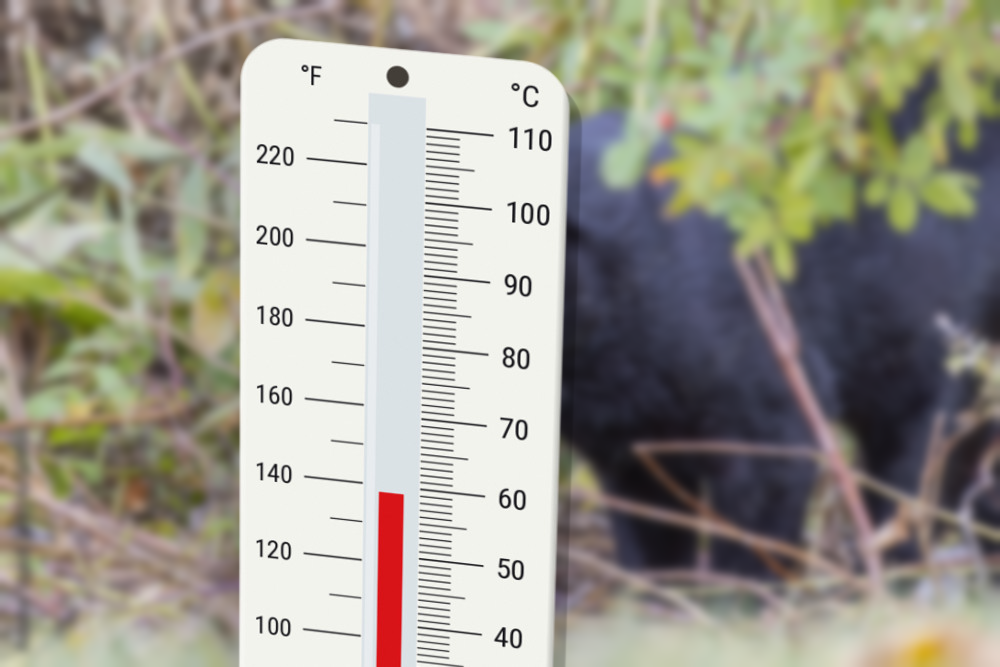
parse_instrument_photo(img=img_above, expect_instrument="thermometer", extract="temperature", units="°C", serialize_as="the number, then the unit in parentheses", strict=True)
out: 59 (°C)
